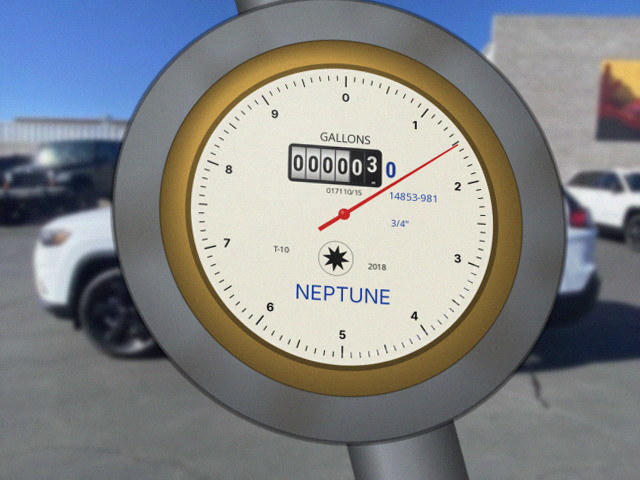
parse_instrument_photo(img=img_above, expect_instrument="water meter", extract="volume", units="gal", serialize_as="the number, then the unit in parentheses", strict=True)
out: 31.5 (gal)
